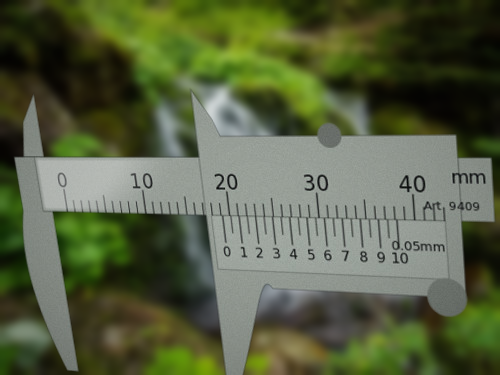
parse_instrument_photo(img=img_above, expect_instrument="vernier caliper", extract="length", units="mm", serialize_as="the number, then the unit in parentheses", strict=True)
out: 19.2 (mm)
